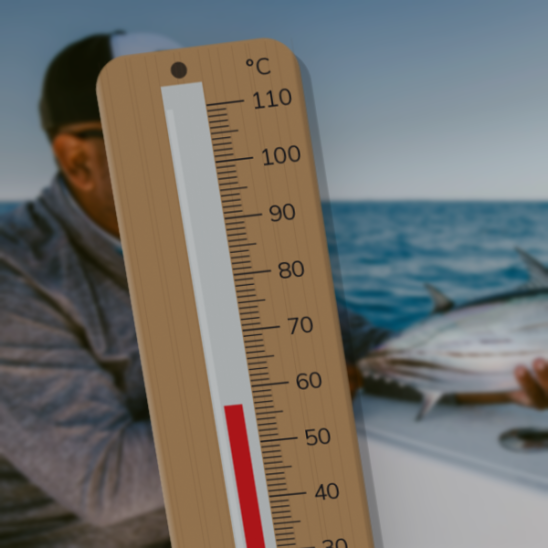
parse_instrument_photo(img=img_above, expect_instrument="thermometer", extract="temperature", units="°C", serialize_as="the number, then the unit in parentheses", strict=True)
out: 57 (°C)
